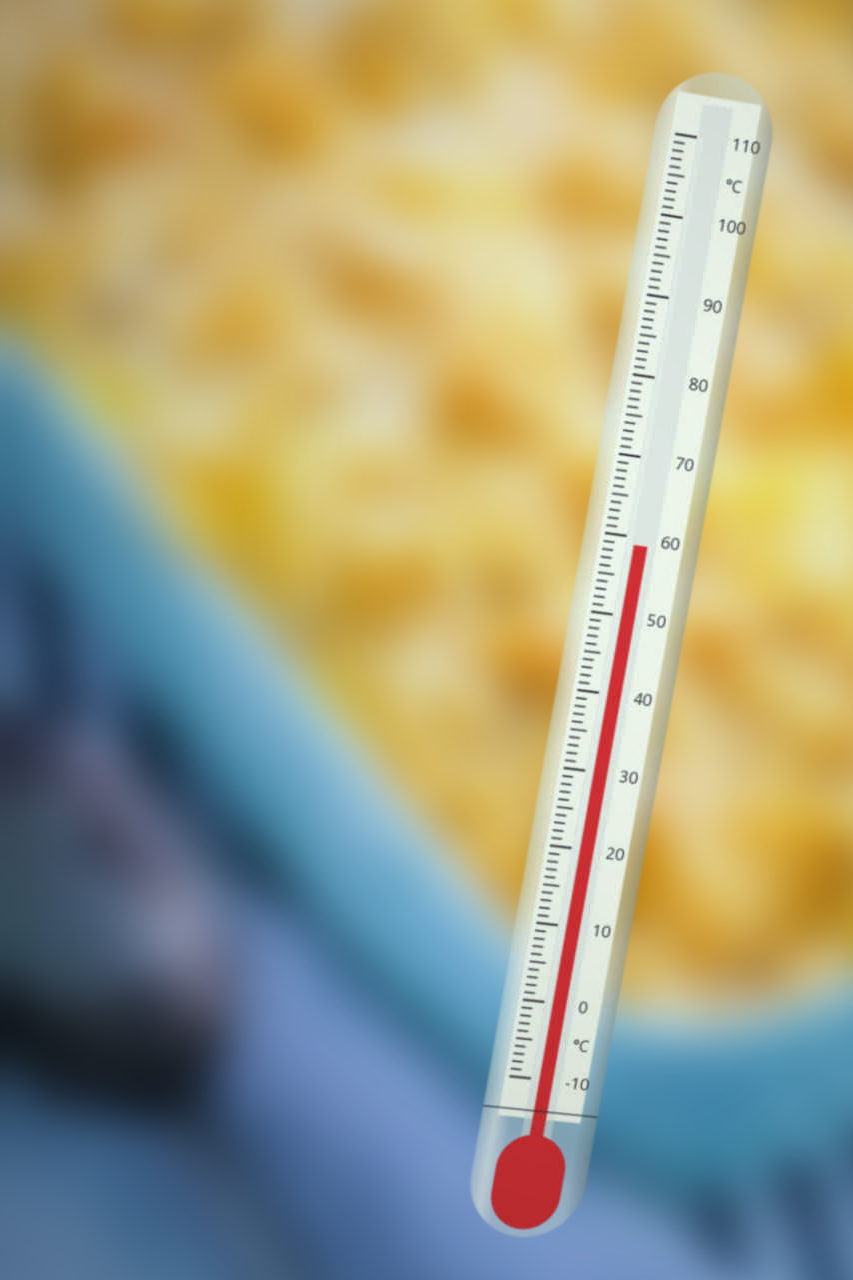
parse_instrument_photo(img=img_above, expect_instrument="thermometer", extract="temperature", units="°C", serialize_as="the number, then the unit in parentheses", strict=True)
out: 59 (°C)
